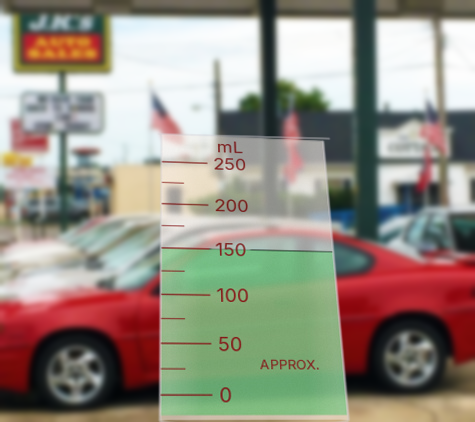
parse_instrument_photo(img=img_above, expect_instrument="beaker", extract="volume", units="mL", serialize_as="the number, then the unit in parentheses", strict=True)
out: 150 (mL)
